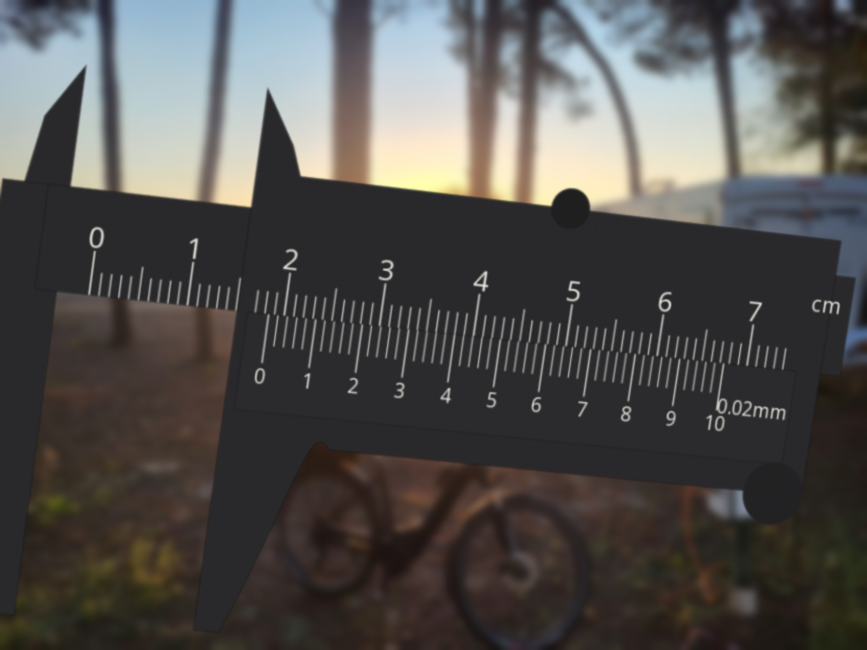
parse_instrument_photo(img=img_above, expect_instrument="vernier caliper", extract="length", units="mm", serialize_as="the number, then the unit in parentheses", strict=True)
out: 18.4 (mm)
